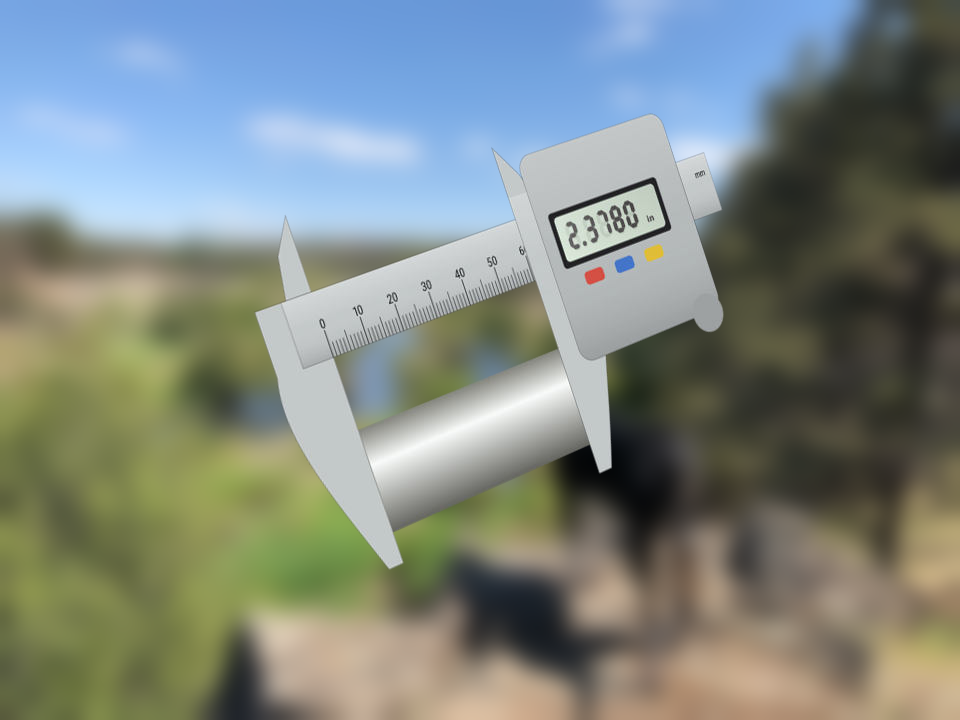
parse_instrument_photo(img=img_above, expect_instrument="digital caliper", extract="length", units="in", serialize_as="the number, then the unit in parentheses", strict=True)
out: 2.3780 (in)
